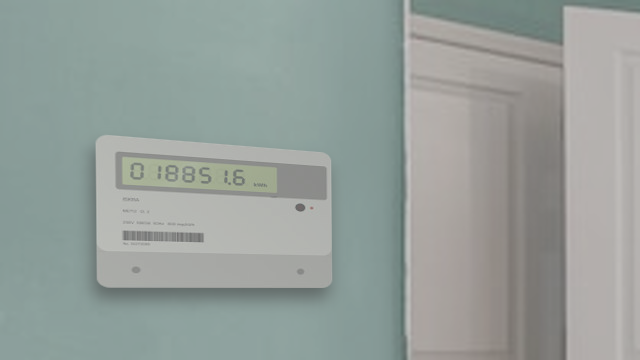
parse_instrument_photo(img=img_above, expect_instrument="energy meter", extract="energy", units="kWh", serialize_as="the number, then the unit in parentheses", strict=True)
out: 18851.6 (kWh)
